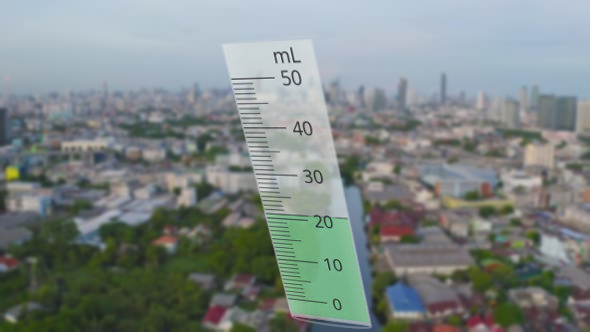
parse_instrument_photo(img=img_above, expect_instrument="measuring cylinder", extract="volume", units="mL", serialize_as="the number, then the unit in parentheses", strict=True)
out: 21 (mL)
